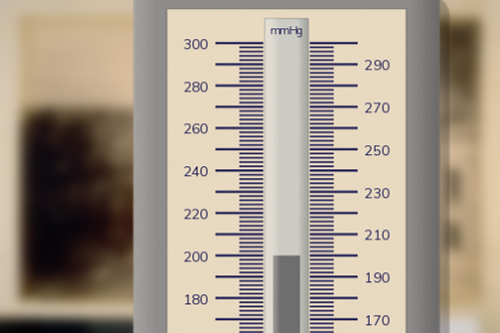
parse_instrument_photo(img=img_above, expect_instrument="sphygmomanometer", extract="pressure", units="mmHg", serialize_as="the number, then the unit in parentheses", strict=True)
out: 200 (mmHg)
